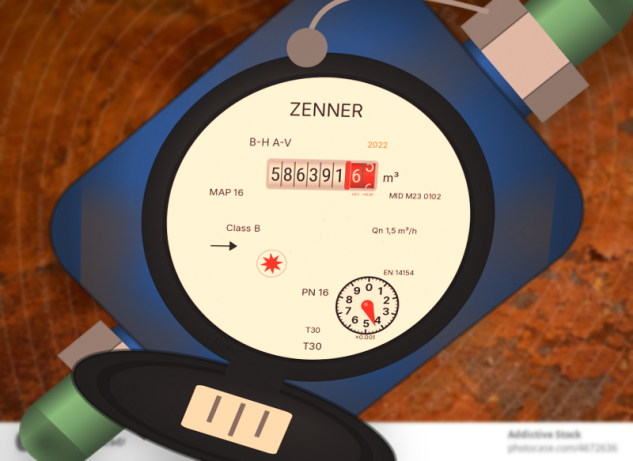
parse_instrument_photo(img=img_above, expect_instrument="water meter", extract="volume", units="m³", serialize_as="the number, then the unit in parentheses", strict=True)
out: 586391.654 (m³)
